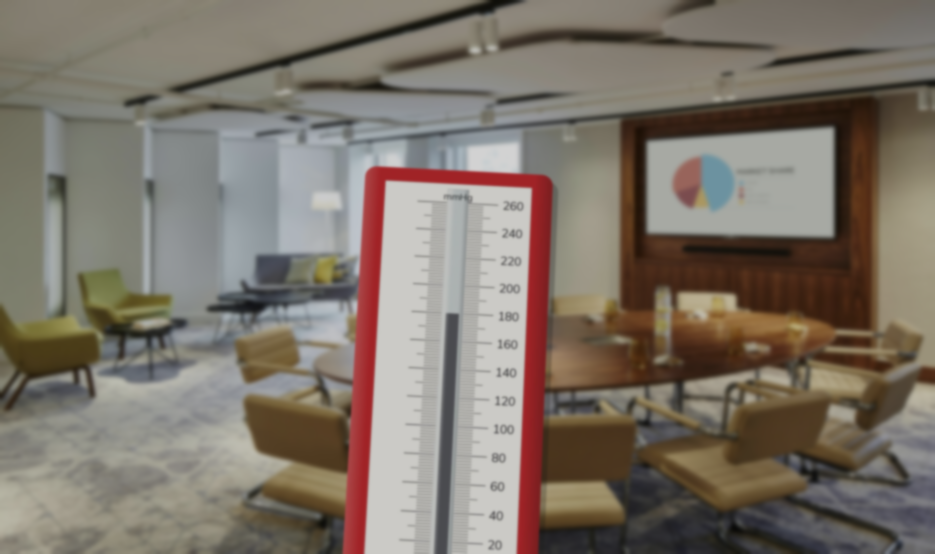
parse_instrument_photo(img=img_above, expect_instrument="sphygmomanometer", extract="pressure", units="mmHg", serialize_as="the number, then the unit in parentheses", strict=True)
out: 180 (mmHg)
